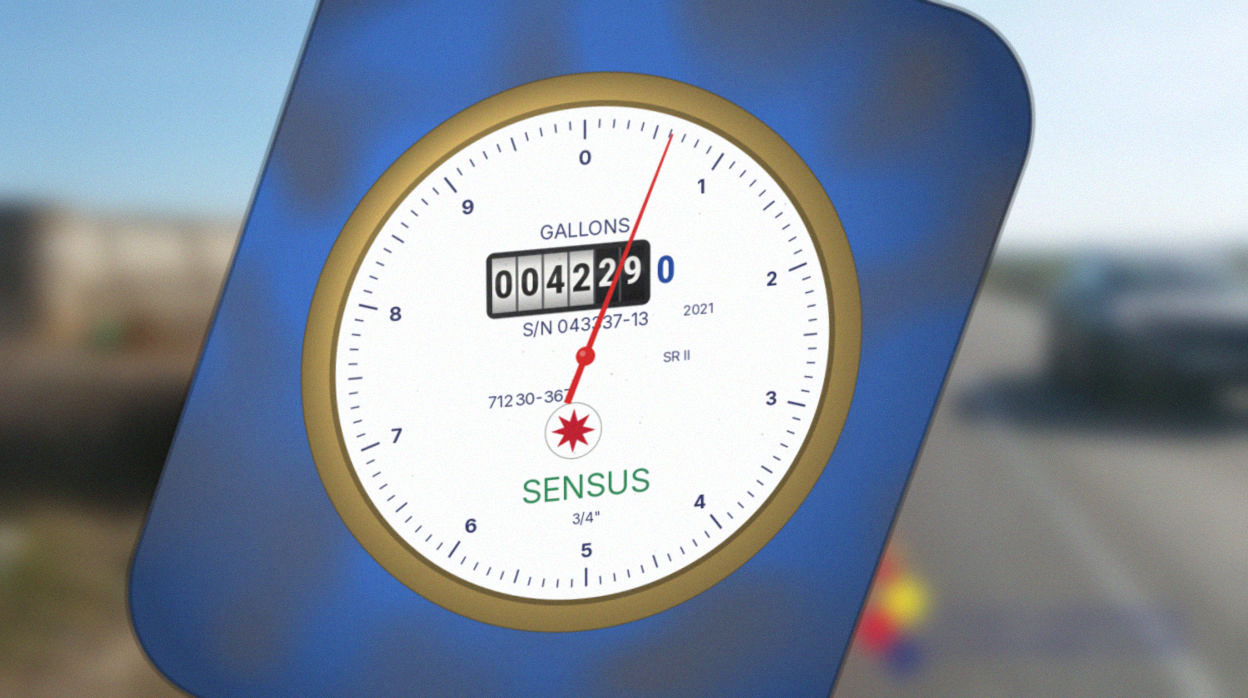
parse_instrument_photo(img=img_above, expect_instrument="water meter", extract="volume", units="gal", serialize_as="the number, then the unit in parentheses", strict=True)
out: 42290.6 (gal)
